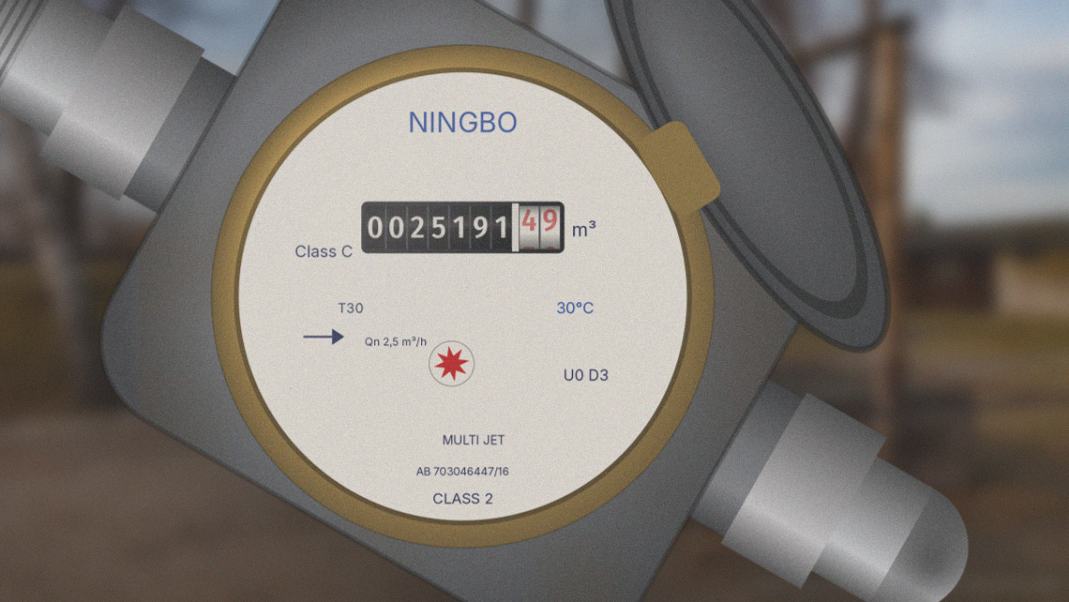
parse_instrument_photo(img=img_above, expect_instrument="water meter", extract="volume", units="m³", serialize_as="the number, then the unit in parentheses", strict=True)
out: 25191.49 (m³)
